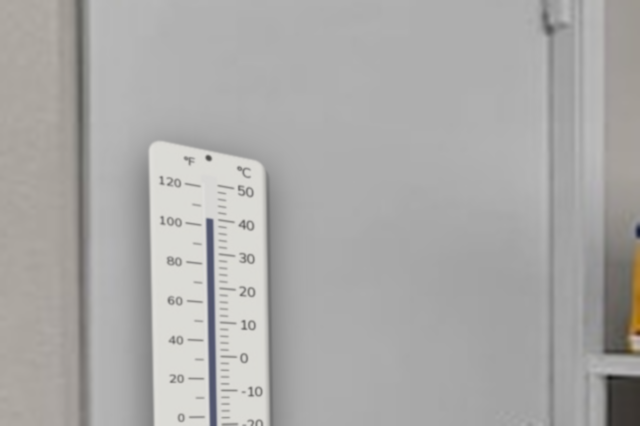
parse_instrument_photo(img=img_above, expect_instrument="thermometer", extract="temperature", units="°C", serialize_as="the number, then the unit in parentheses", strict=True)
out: 40 (°C)
